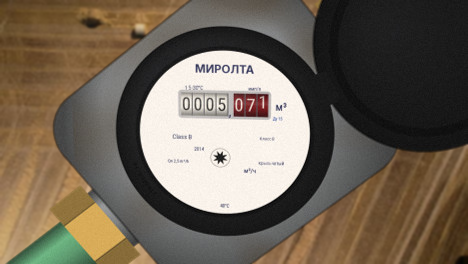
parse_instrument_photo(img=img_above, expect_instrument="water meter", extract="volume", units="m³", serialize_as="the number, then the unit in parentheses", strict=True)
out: 5.071 (m³)
